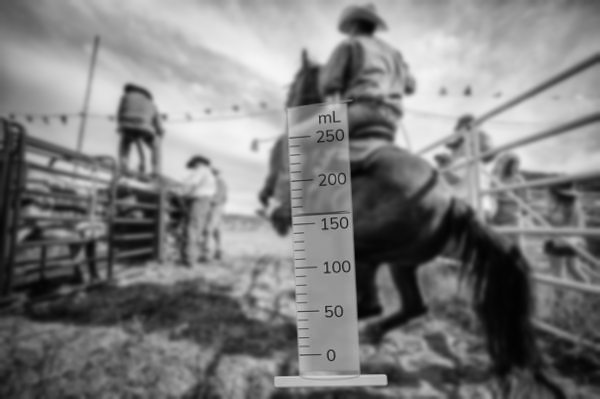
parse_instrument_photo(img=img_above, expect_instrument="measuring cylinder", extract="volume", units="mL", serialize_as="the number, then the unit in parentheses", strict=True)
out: 160 (mL)
